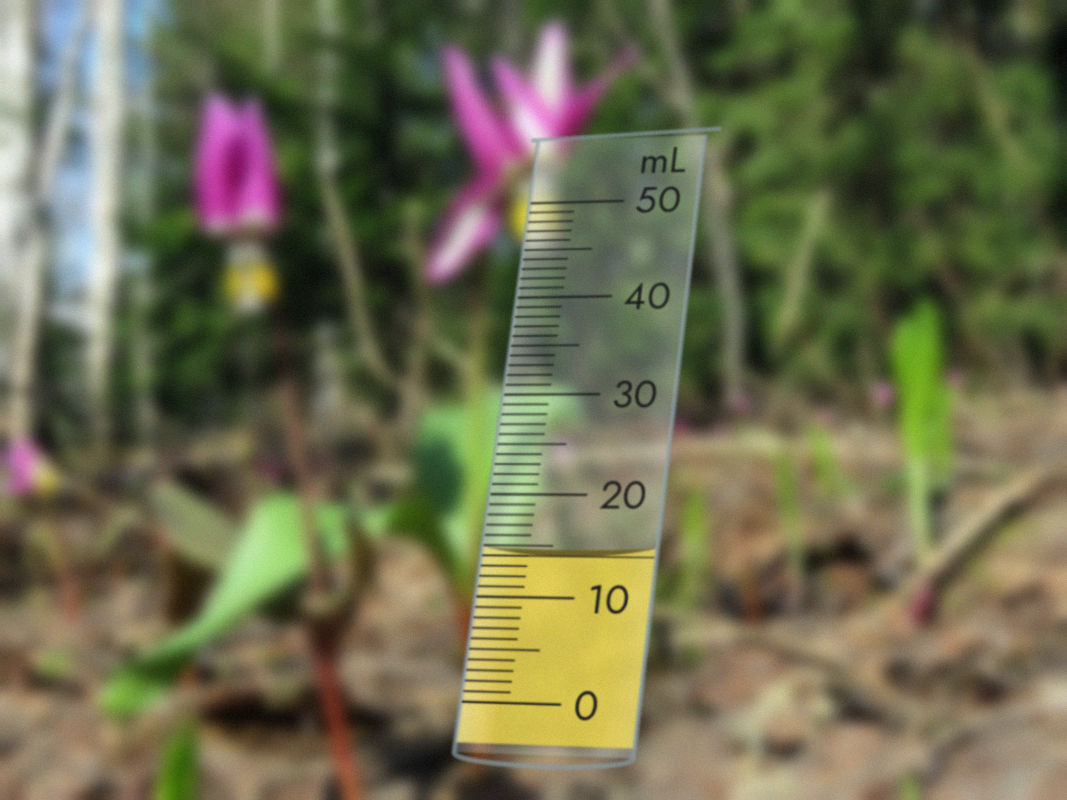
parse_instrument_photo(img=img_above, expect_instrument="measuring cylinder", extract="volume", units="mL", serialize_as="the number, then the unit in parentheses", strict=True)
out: 14 (mL)
